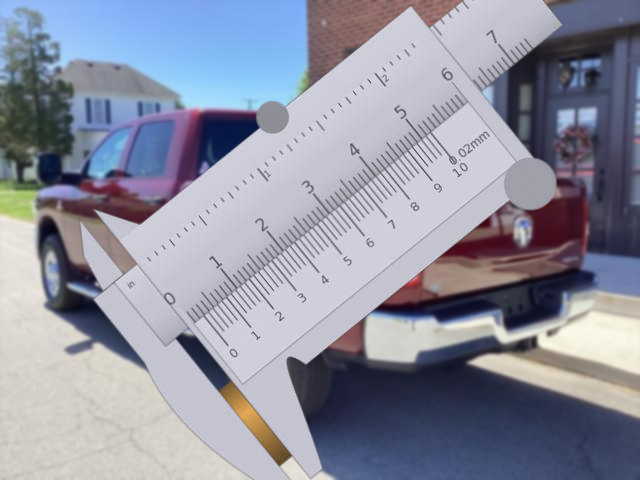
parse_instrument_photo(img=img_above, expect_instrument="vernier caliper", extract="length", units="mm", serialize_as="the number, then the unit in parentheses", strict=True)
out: 2.8 (mm)
